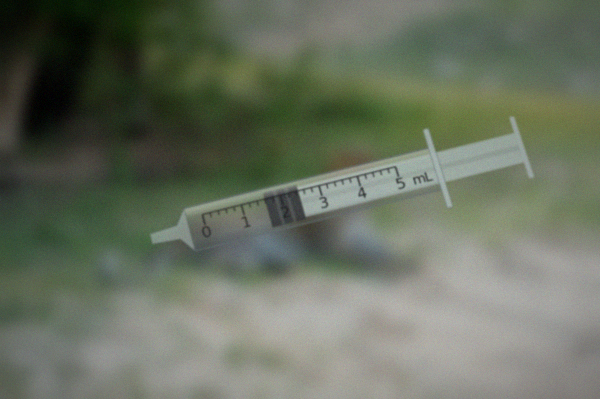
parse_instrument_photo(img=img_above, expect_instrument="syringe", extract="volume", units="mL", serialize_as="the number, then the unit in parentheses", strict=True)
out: 1.6 (mL)
